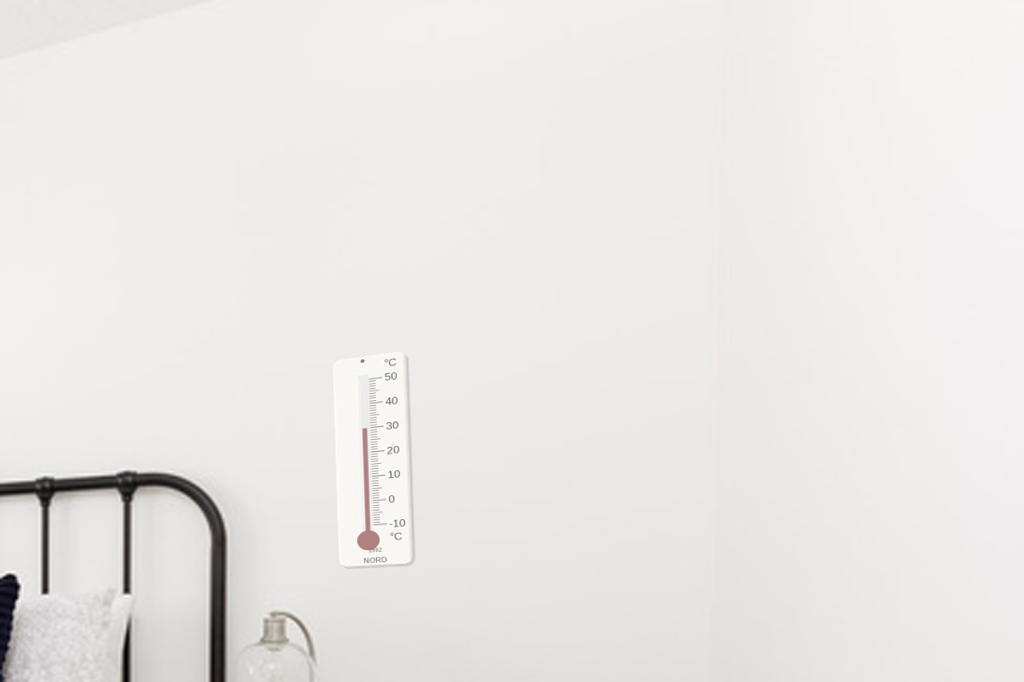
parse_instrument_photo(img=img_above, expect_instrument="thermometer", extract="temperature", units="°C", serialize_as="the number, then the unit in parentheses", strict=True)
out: 30 (°C)
